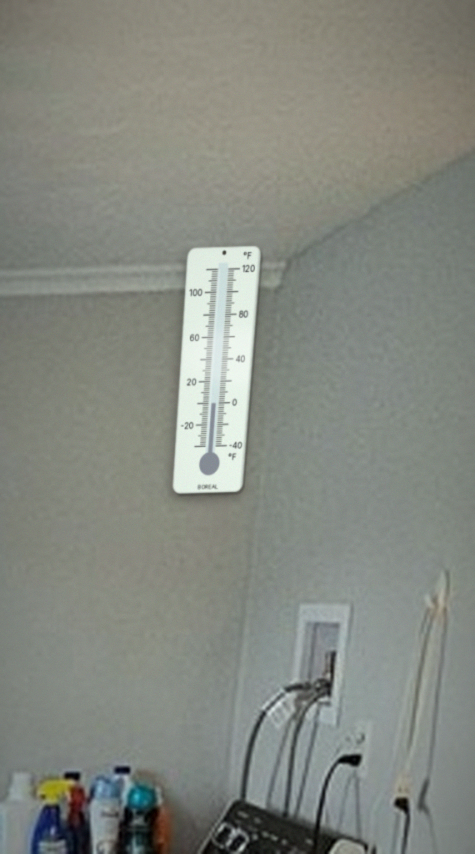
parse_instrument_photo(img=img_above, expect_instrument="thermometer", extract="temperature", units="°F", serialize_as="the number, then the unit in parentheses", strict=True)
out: 0 (°F)
